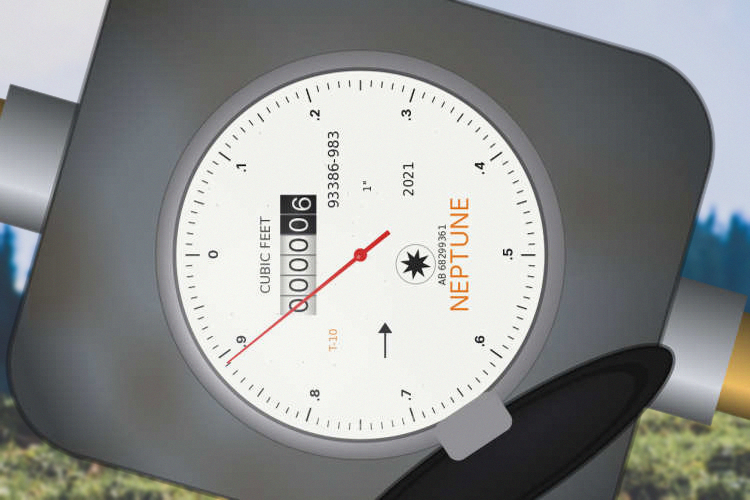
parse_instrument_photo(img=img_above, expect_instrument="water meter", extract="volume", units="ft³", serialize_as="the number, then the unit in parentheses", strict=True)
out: 5.89 (ft³)
